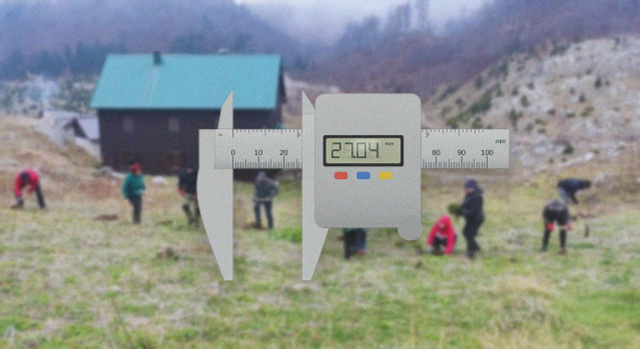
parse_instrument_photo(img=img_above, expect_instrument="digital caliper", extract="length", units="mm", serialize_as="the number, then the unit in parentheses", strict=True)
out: 27.04 (mm)
